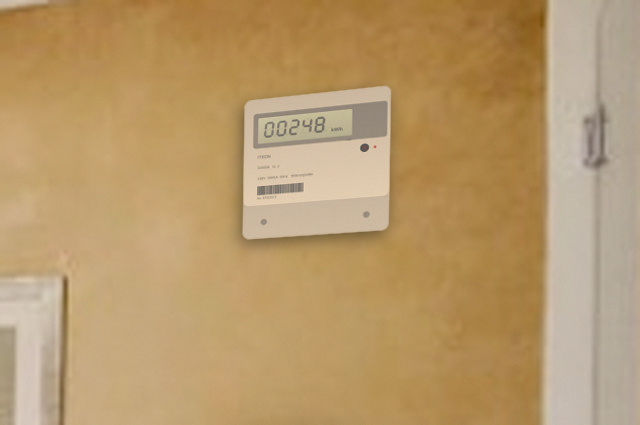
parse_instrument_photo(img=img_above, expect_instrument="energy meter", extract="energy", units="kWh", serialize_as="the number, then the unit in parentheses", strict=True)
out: 248 (kWh)
